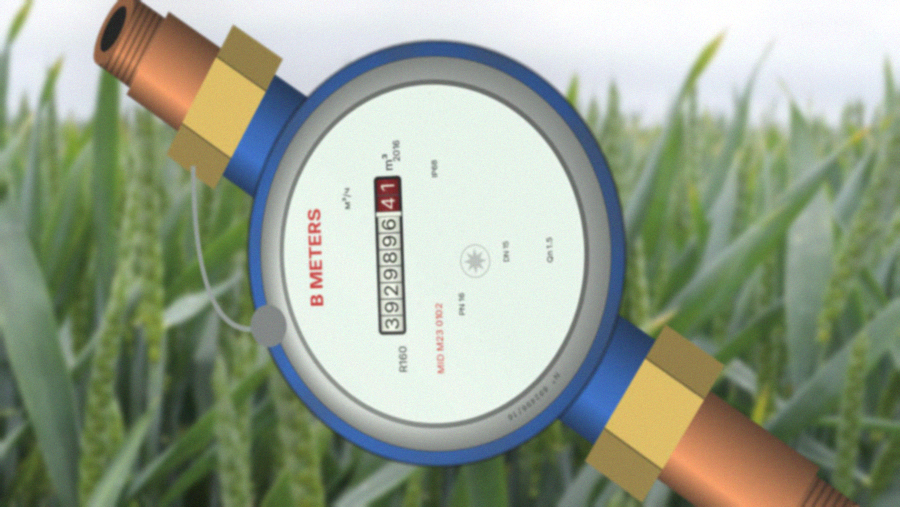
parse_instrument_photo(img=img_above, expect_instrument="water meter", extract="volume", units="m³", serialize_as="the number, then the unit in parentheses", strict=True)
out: 3929896.41 (m³)
